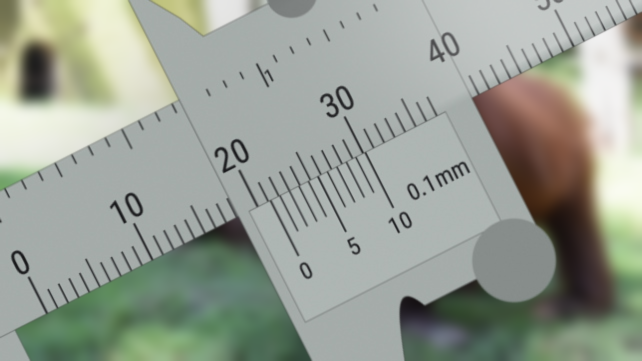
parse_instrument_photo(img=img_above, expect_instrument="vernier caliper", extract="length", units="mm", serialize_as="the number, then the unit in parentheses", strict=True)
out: 21.2 (mm)
